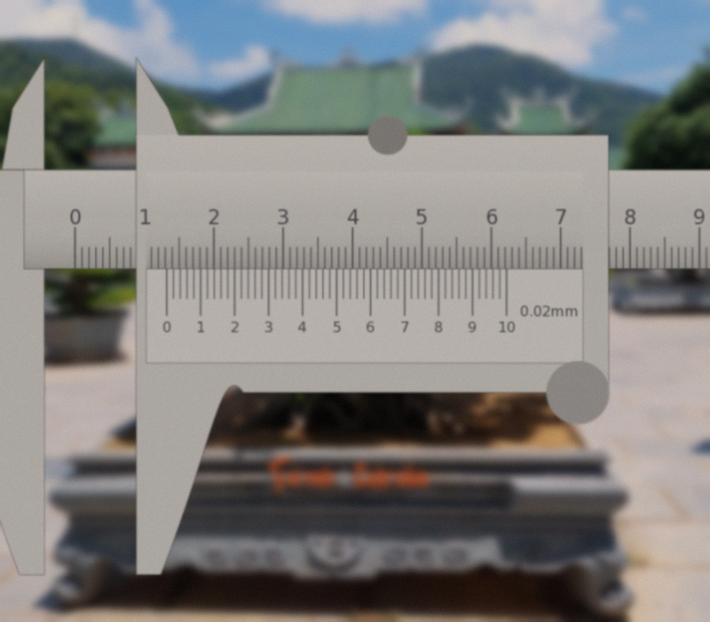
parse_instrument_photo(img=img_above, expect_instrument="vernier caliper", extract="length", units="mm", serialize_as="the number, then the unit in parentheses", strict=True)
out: 13.2 (mm)
